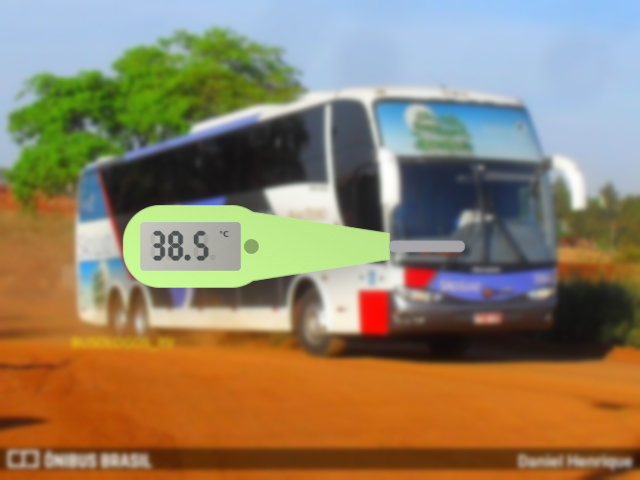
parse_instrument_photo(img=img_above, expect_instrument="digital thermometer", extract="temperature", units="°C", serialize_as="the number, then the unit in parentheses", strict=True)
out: 38.5 (°C)
